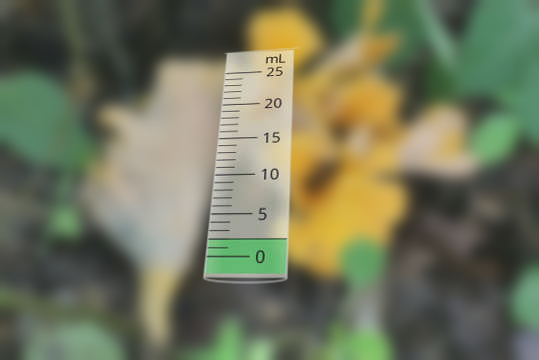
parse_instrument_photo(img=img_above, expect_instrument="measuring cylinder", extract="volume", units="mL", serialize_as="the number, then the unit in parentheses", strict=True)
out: 2 (mL)
